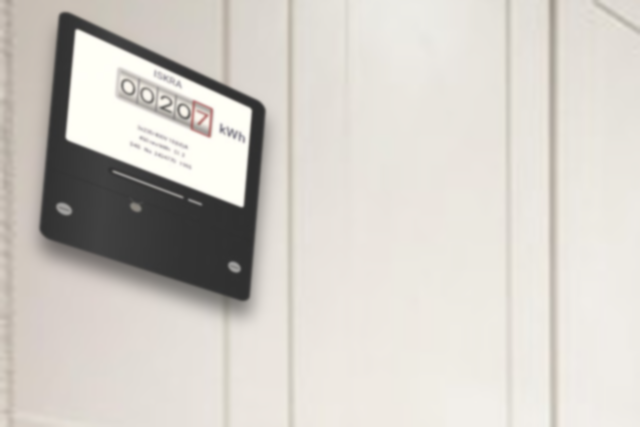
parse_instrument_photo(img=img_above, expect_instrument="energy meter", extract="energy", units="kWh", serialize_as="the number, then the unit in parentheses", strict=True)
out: 20.7 (kWh)
